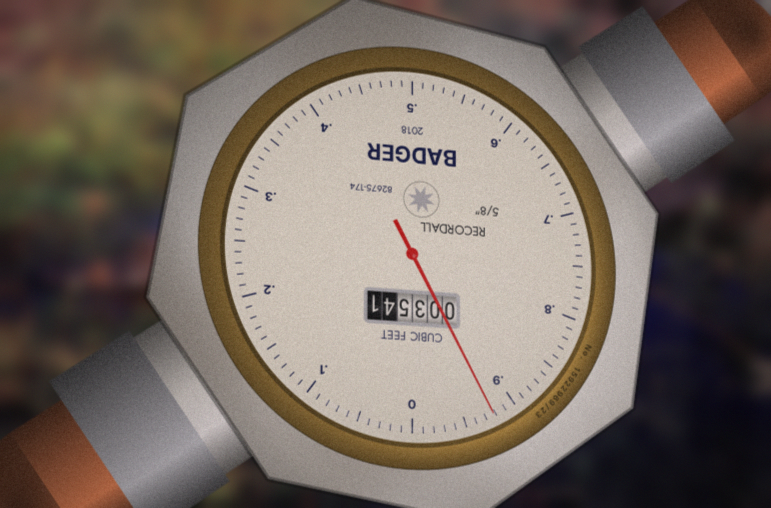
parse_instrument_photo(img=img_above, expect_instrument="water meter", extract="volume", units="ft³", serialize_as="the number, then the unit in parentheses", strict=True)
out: 3540.92 (ft³)
